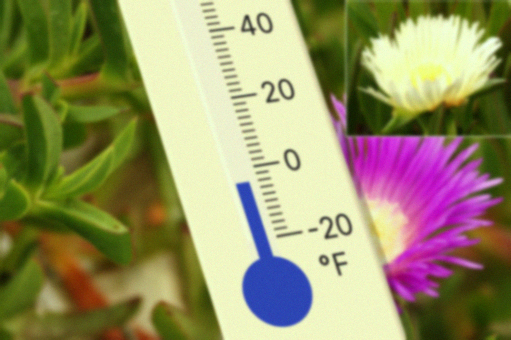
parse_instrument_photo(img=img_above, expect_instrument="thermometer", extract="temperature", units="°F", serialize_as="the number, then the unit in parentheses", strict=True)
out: -4 (°F)
